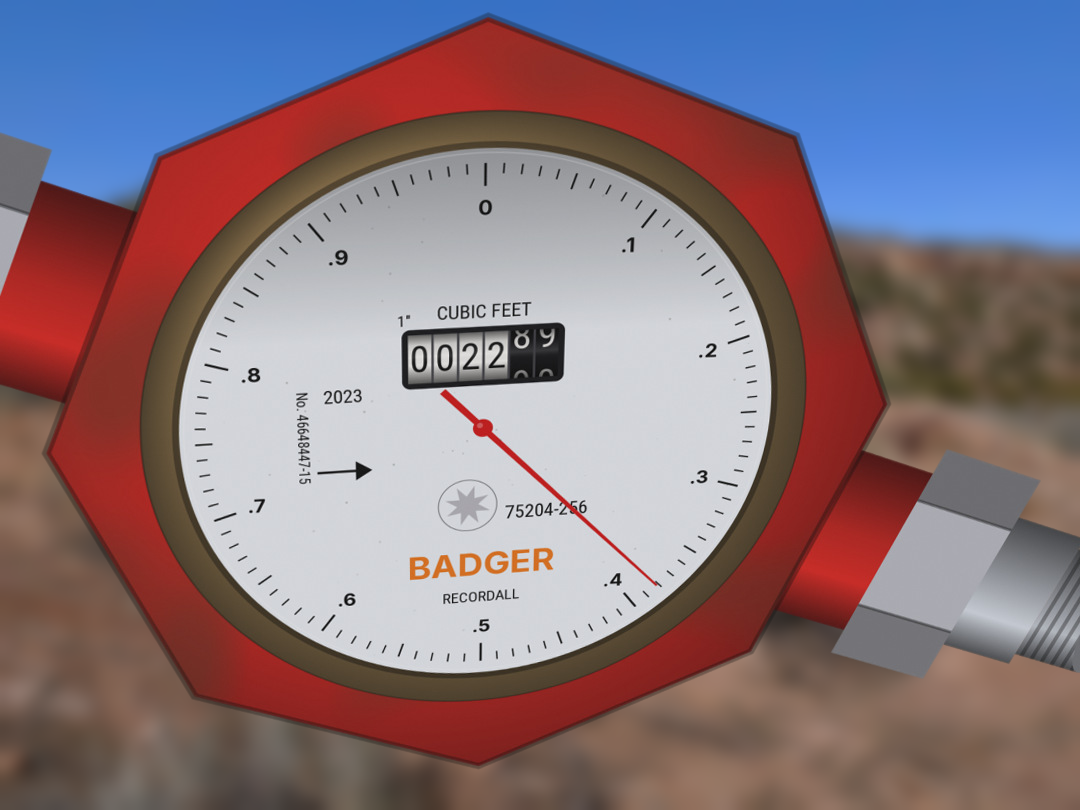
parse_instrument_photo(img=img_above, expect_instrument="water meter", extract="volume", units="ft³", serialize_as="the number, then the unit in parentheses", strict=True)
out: 2289.38 (ft³)
